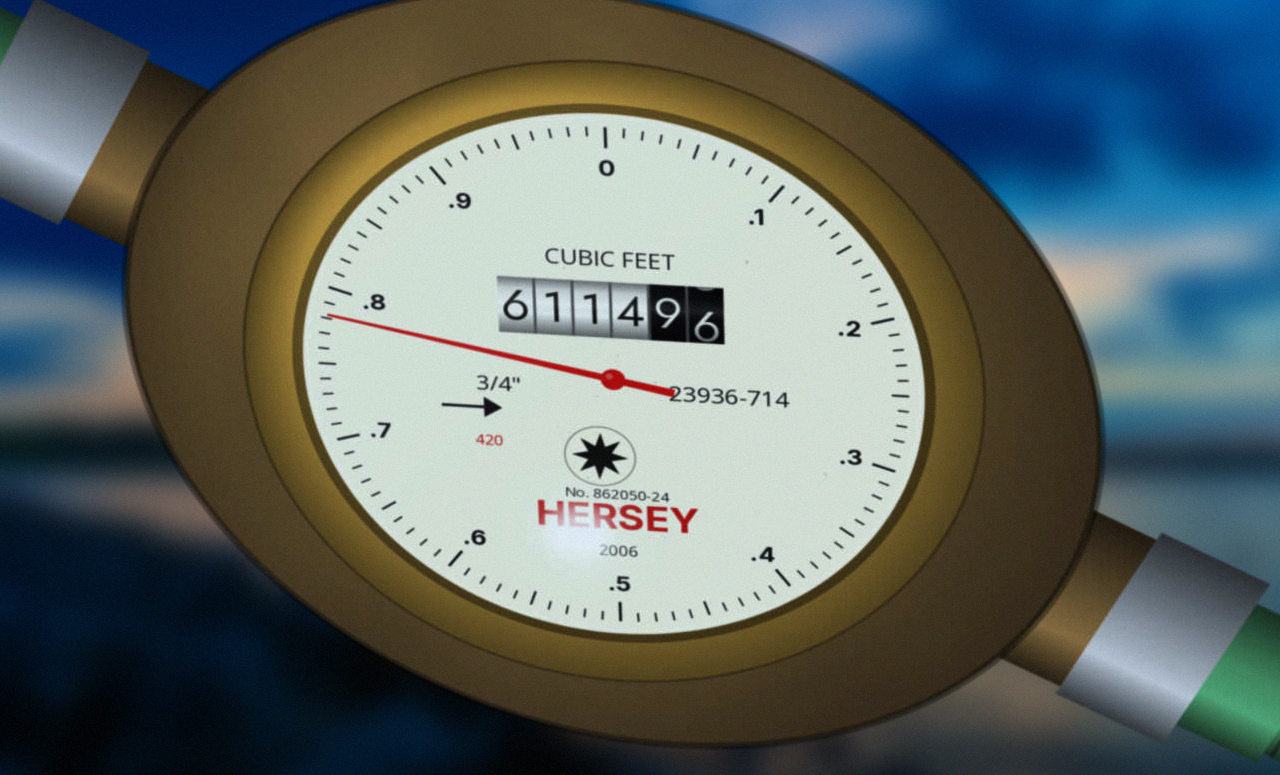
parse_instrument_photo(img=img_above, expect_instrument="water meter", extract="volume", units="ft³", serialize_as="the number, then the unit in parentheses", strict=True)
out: 611495.78 (ft³)
